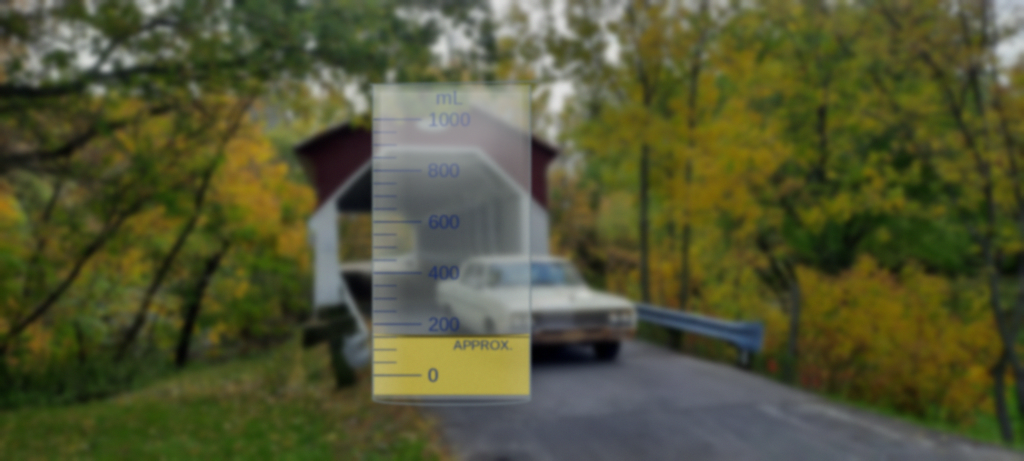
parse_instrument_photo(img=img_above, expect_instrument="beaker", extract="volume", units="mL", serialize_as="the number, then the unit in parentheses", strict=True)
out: 150 (mL)
